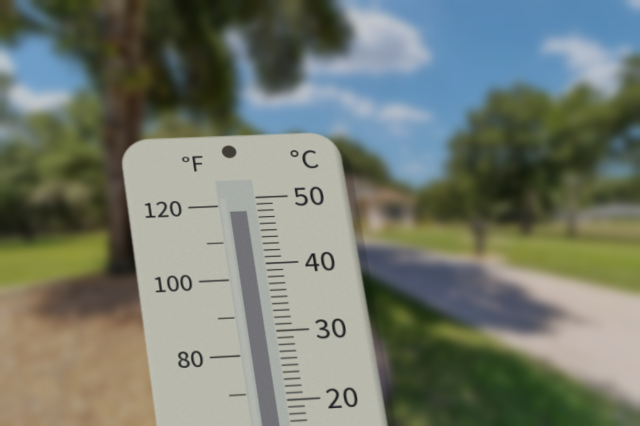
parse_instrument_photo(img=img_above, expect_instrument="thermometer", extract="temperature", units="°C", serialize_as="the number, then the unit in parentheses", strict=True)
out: 48 (°C)
